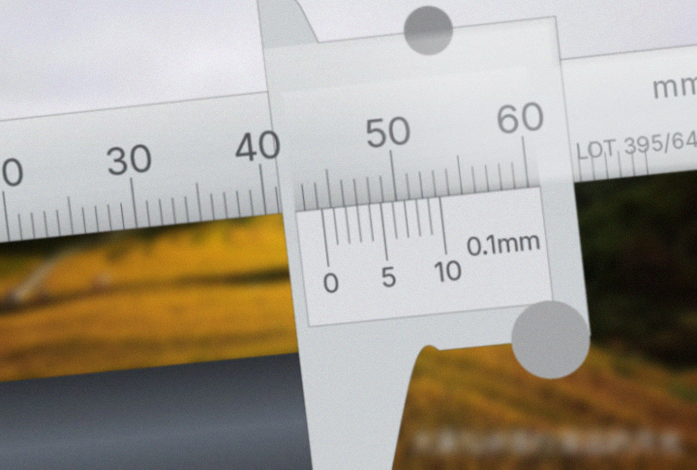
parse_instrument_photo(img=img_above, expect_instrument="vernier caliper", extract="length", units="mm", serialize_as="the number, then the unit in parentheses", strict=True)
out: 44.3 (mm)
